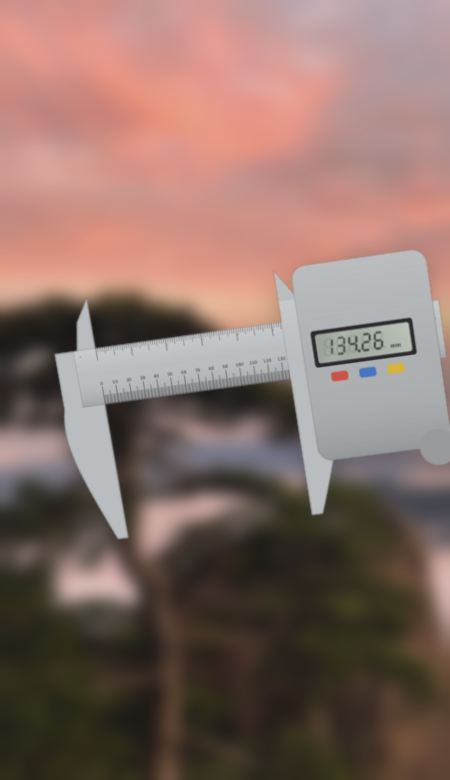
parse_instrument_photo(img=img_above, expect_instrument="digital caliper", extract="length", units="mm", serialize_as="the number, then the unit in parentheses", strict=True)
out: 134.26 (mm)
